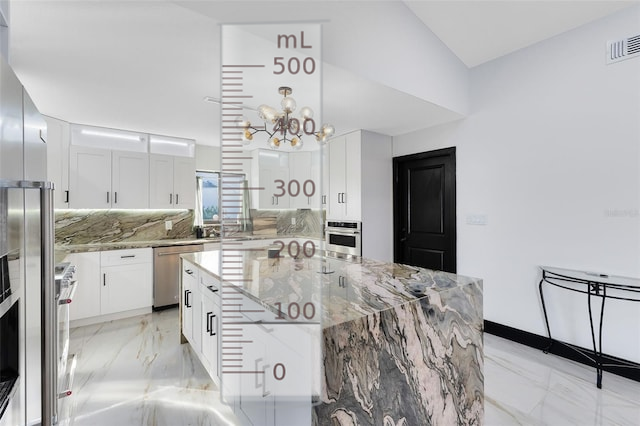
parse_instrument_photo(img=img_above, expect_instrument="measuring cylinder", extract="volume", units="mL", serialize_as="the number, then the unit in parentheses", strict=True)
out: 80 (mL)
